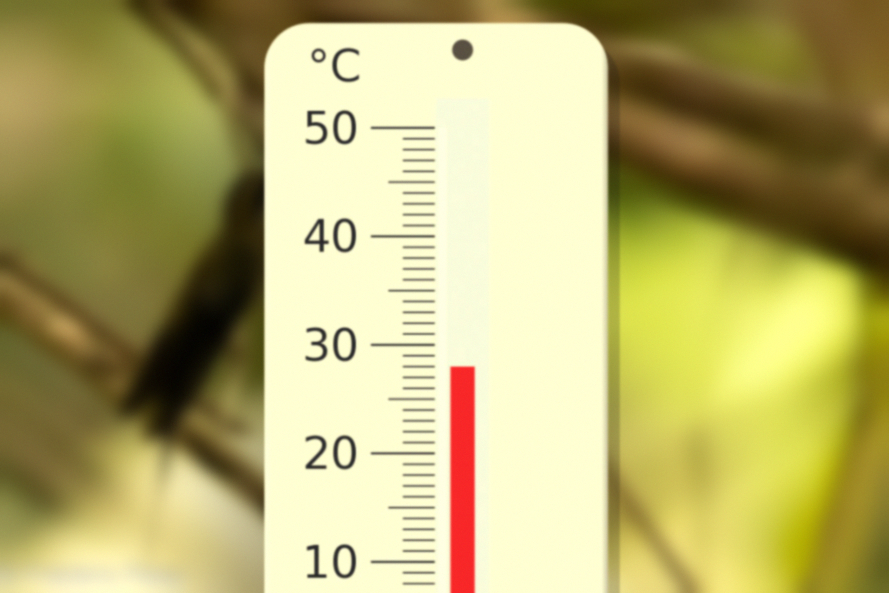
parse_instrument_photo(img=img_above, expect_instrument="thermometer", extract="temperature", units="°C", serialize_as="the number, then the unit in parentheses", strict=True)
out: 28 (°C)
